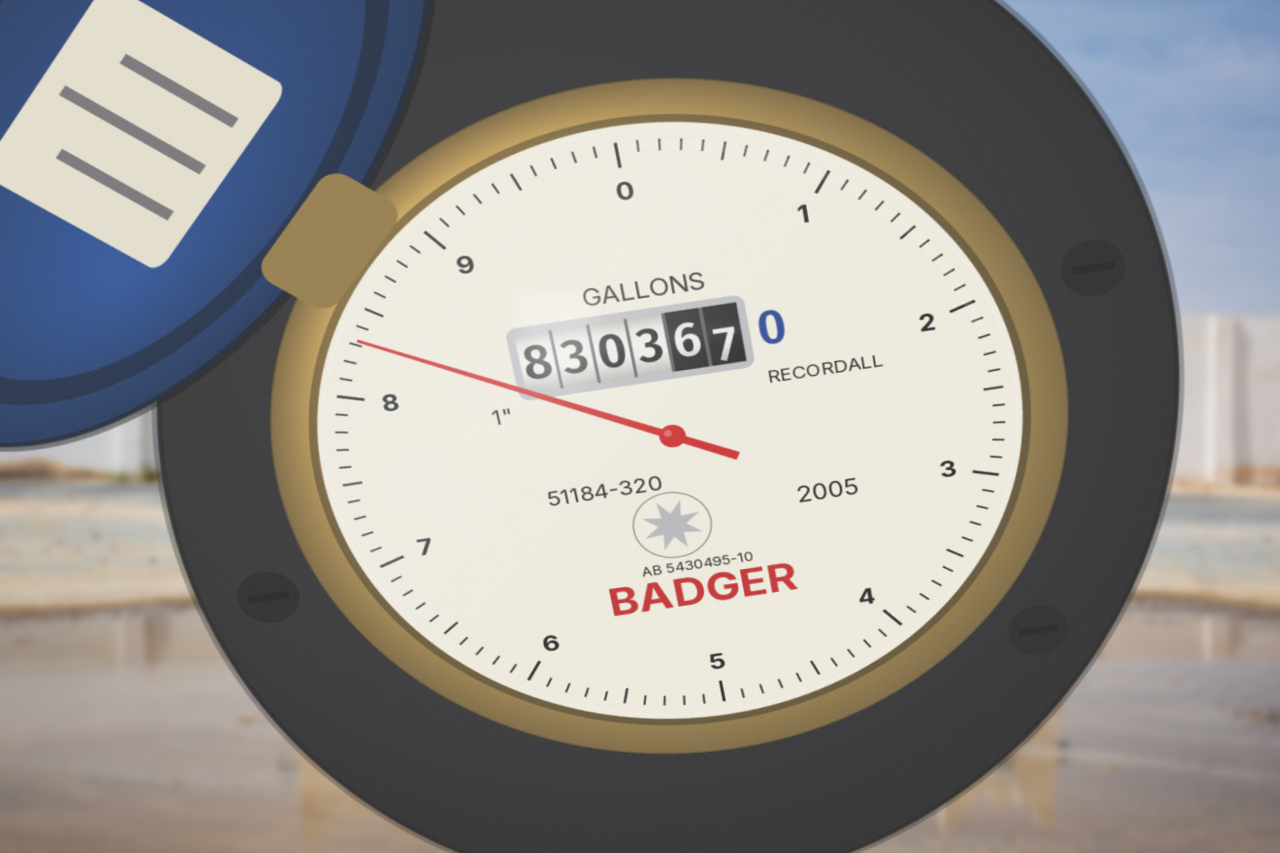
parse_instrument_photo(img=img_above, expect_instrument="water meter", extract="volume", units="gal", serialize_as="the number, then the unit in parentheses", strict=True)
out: 8303668.3 (gal)
